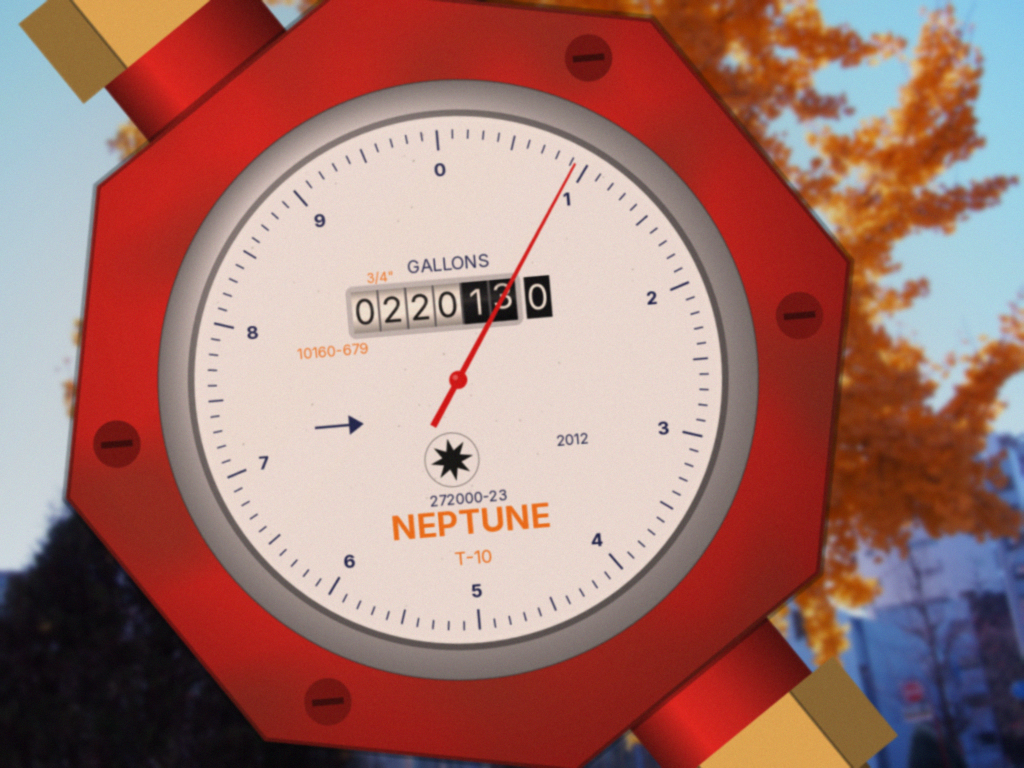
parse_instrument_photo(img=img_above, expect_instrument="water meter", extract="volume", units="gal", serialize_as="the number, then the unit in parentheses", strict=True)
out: 220130.9 (gal)
